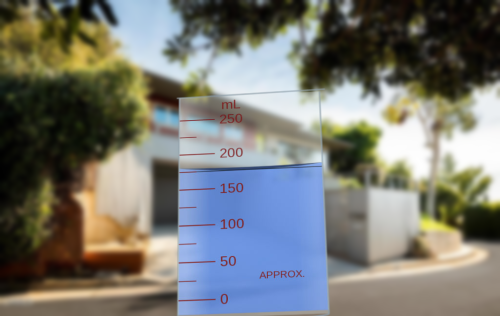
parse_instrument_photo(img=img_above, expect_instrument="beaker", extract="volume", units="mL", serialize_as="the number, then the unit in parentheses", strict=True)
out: 175 (mL)
